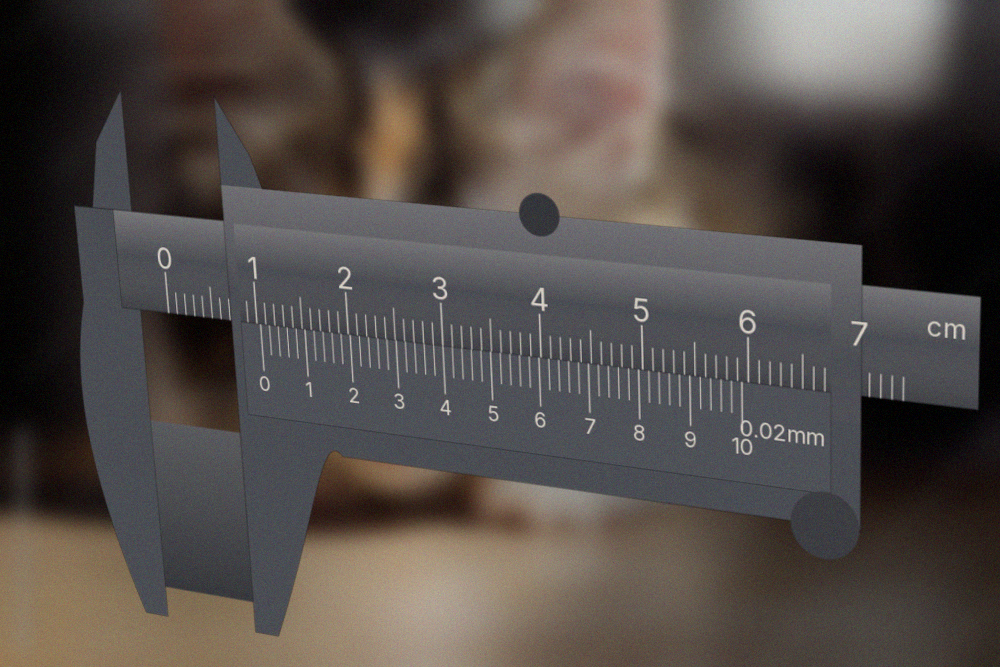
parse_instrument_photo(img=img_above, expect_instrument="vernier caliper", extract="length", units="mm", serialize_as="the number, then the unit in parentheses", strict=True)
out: 10.4 (mm)
